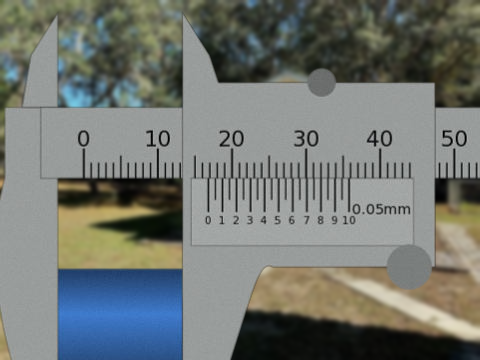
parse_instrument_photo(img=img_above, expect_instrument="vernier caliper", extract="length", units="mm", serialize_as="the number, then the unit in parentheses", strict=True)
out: 16.8 (mm)
